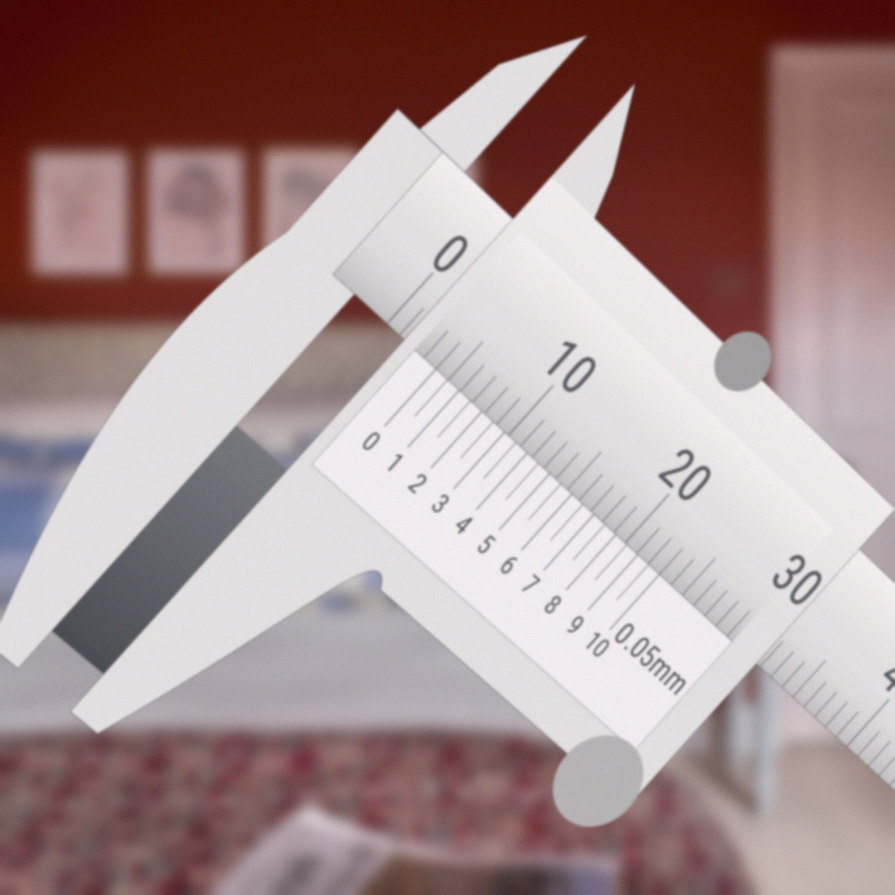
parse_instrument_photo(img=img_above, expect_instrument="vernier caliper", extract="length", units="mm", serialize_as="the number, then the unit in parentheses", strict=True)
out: 4.0 (mm)
